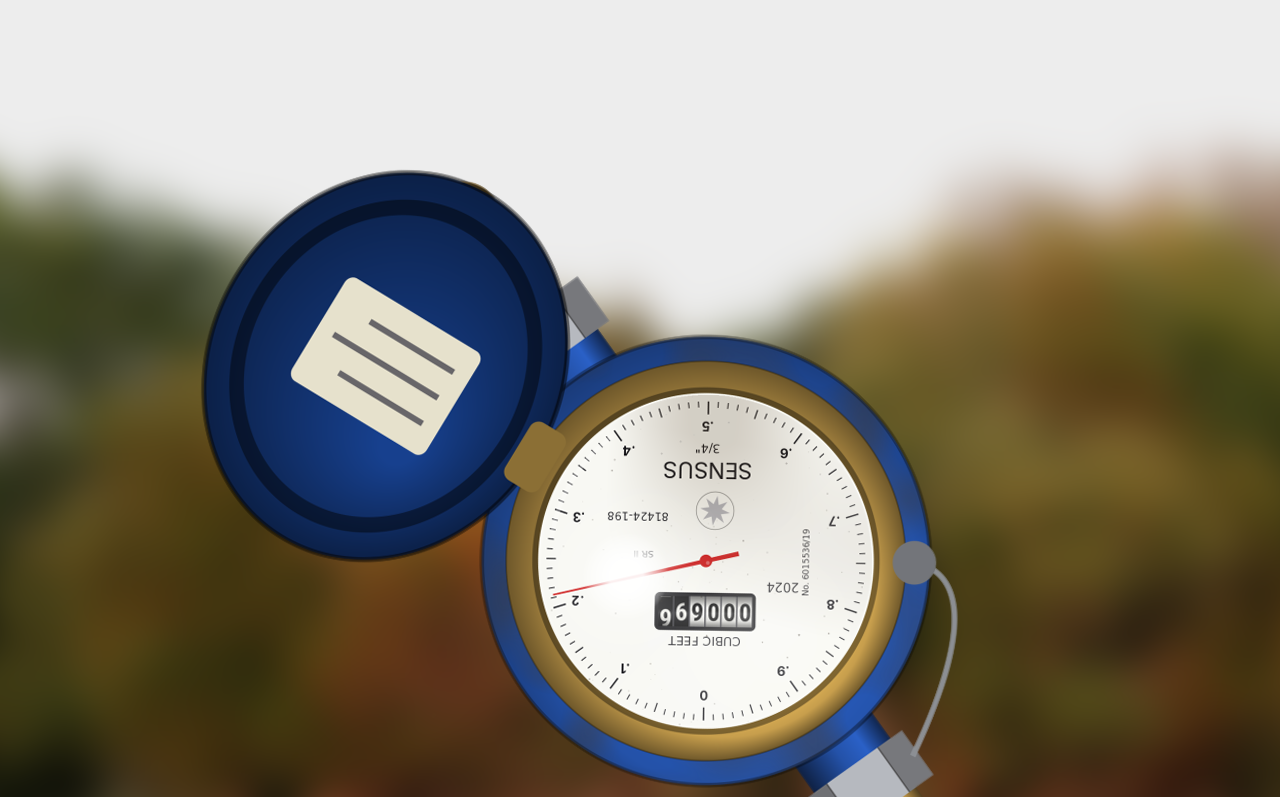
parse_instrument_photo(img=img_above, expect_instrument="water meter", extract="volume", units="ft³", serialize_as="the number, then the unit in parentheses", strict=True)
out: 696.21 (ft³)
